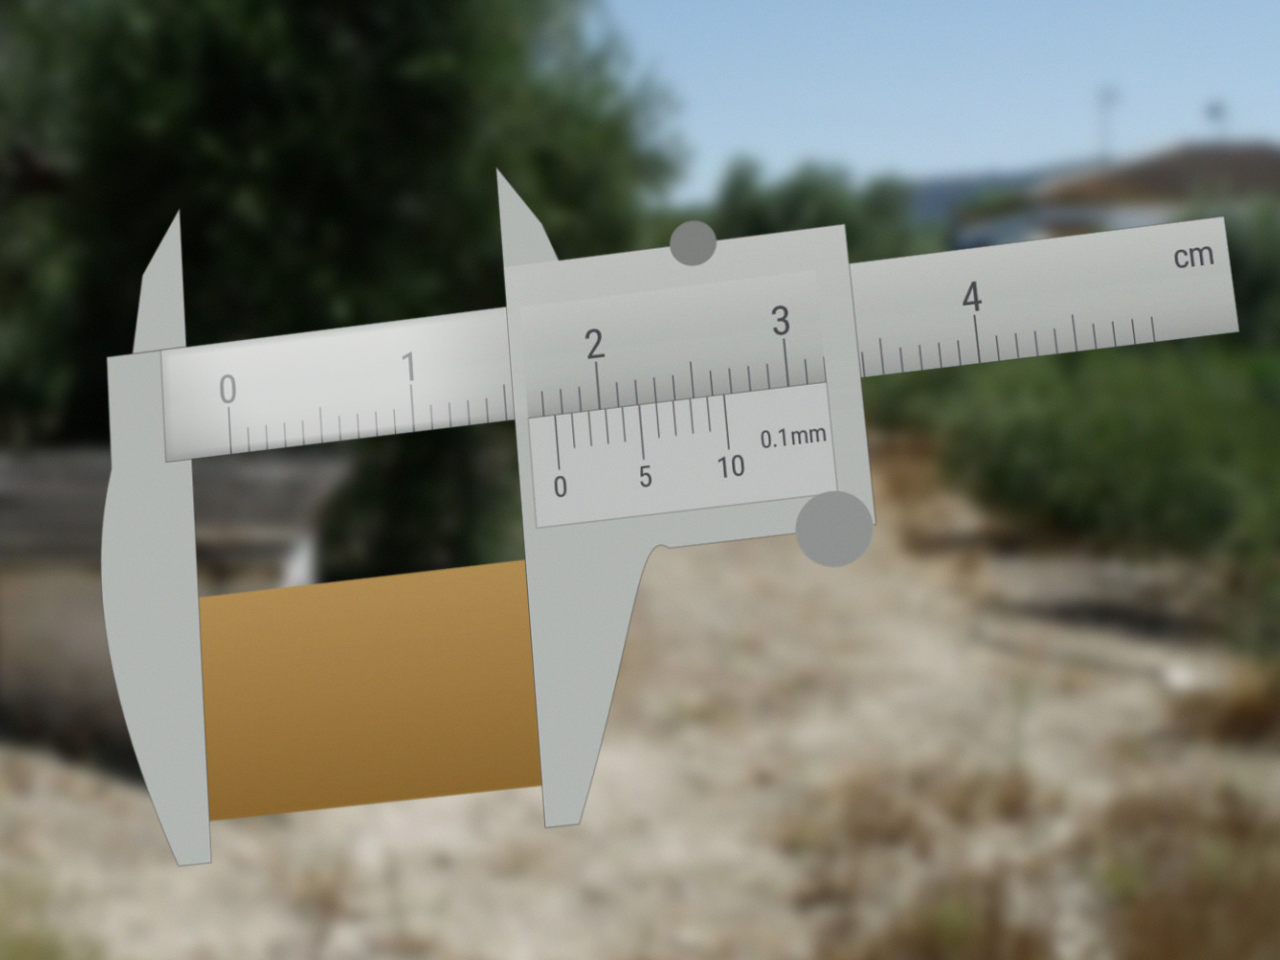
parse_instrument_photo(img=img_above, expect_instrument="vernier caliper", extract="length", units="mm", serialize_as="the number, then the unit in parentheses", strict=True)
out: 17.6 (mm)
